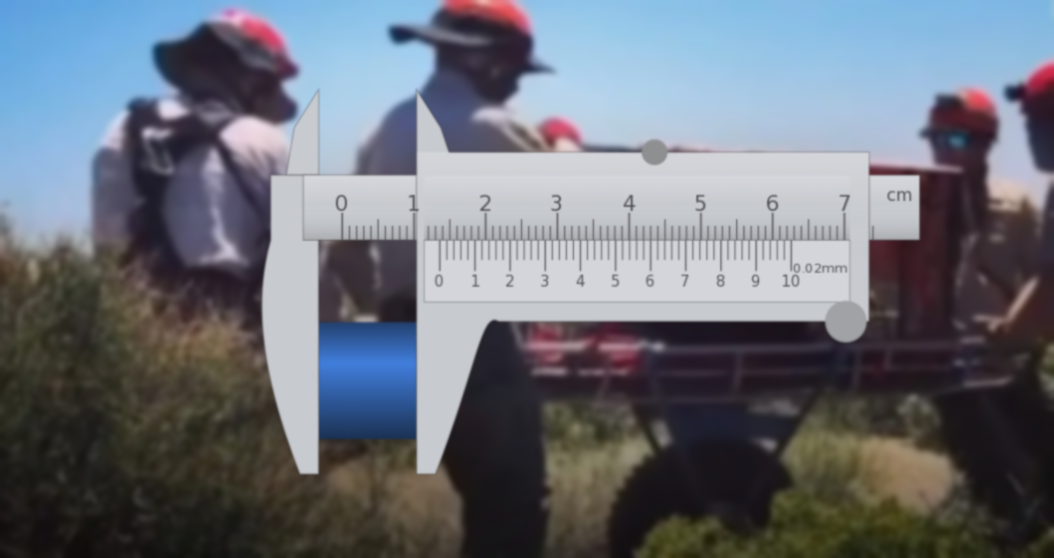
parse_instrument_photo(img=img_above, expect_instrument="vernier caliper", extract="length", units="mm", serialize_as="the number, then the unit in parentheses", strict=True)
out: 13.6 (mm)
